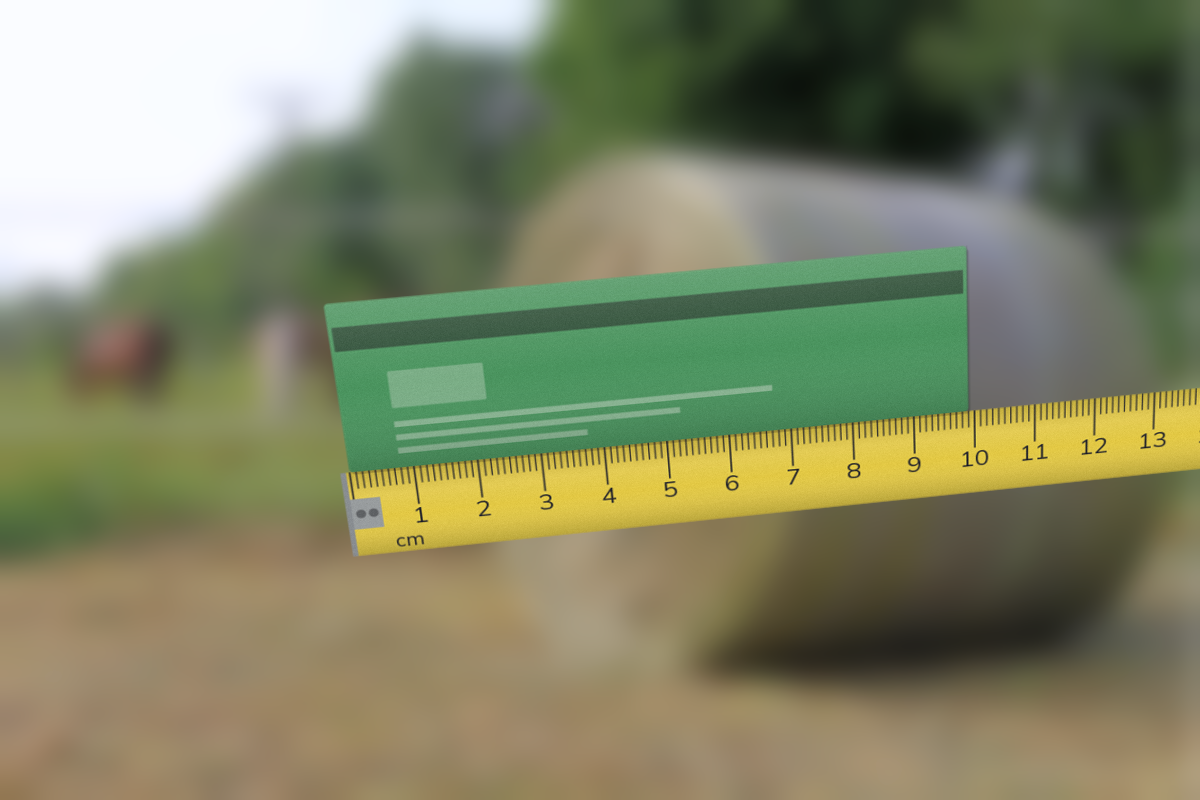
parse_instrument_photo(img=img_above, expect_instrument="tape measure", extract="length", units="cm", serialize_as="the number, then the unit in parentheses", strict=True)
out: 9.9 (cm)
